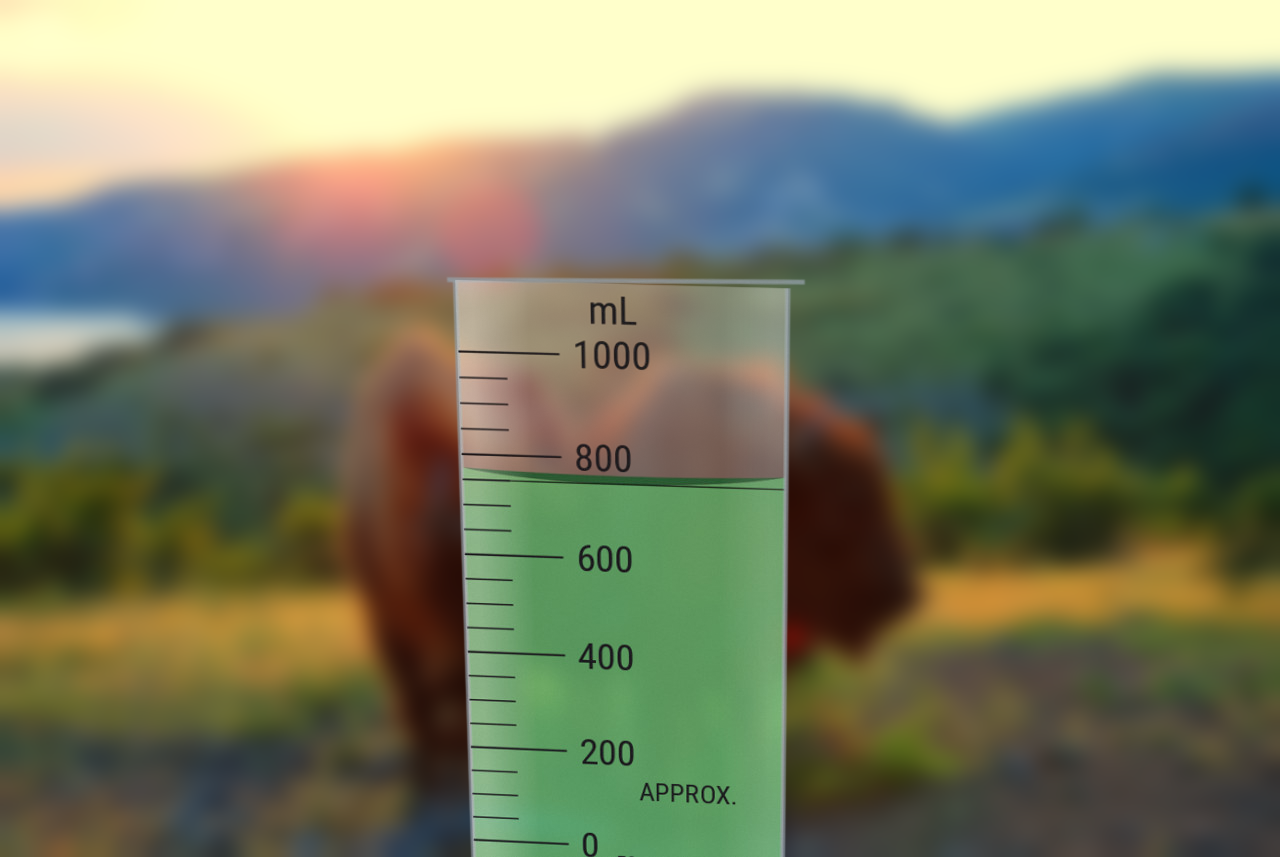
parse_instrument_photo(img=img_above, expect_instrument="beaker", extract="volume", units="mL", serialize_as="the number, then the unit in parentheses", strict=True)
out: 750 (mL)
